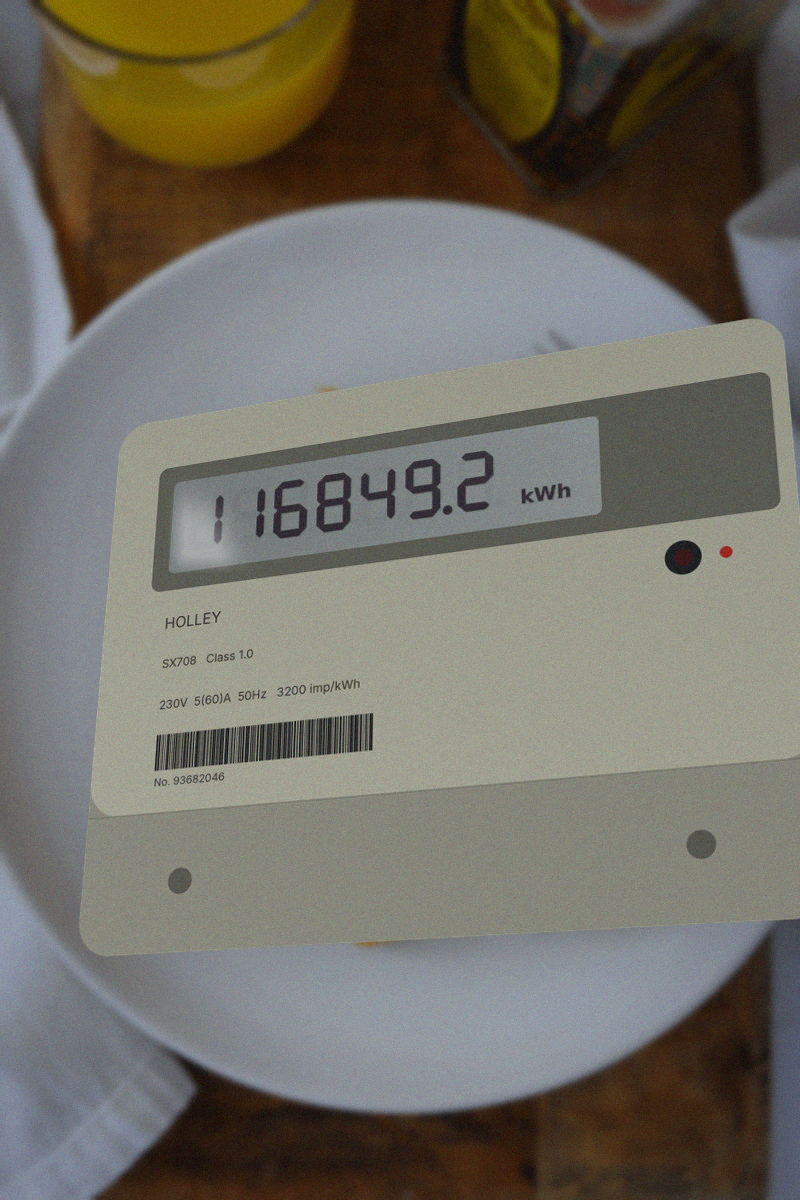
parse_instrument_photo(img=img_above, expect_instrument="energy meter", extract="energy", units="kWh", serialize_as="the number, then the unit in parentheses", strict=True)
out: 116849.2 (kWh)
